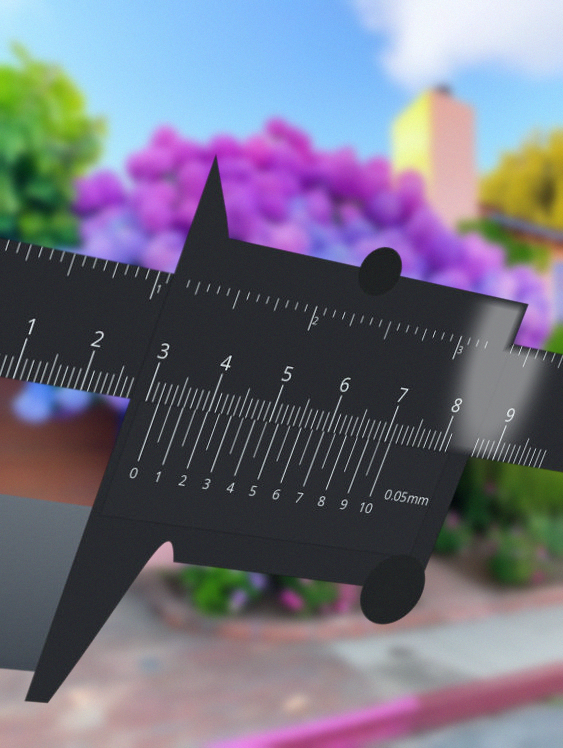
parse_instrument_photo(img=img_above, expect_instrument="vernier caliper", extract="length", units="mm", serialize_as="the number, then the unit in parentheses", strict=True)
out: 32.0 (mm)
